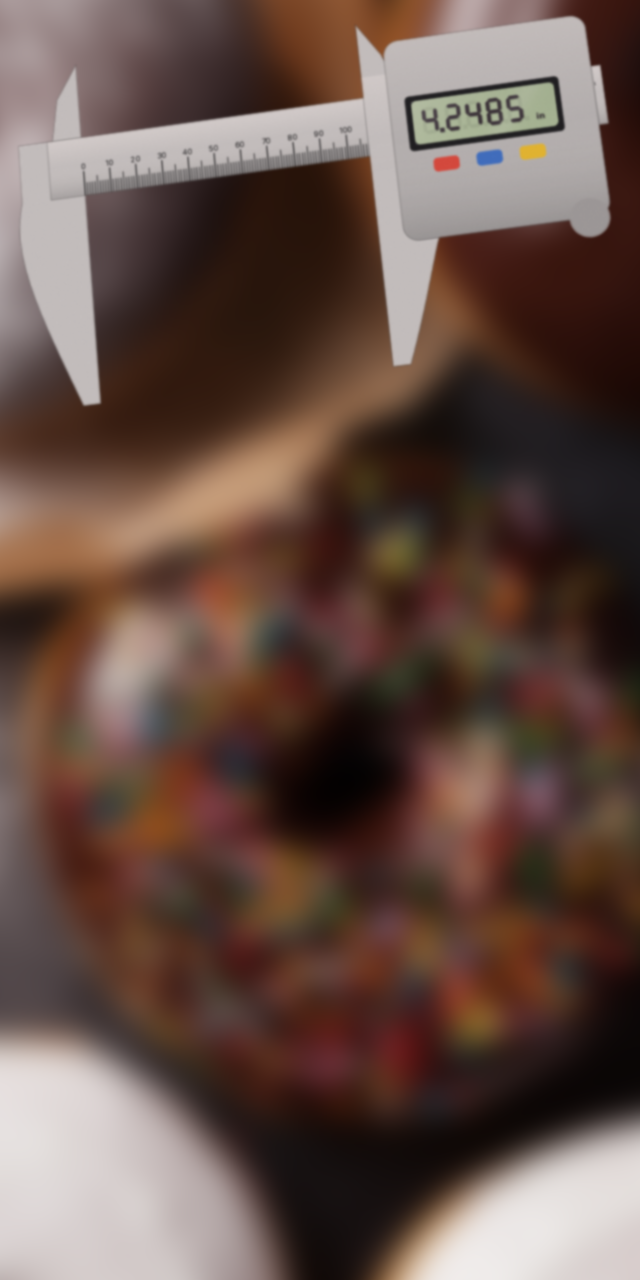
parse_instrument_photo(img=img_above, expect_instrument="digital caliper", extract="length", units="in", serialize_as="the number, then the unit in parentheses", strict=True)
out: 4.2485 (in)
